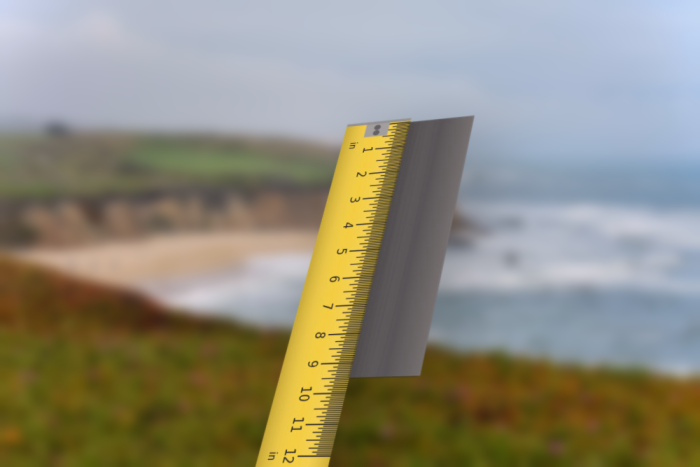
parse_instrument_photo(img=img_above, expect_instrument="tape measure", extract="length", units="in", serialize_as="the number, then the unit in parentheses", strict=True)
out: 9.5 (in)
